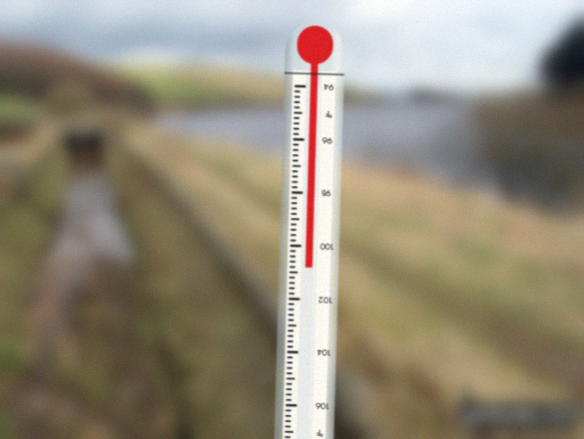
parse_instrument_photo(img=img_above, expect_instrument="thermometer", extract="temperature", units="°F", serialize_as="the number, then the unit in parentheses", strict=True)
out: 100.8 (°F)
